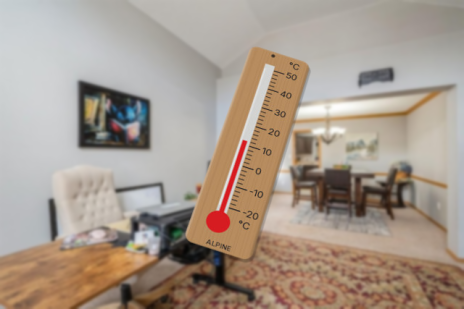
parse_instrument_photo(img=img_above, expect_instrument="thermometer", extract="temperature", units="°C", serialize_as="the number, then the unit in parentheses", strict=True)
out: 12 (°C)
